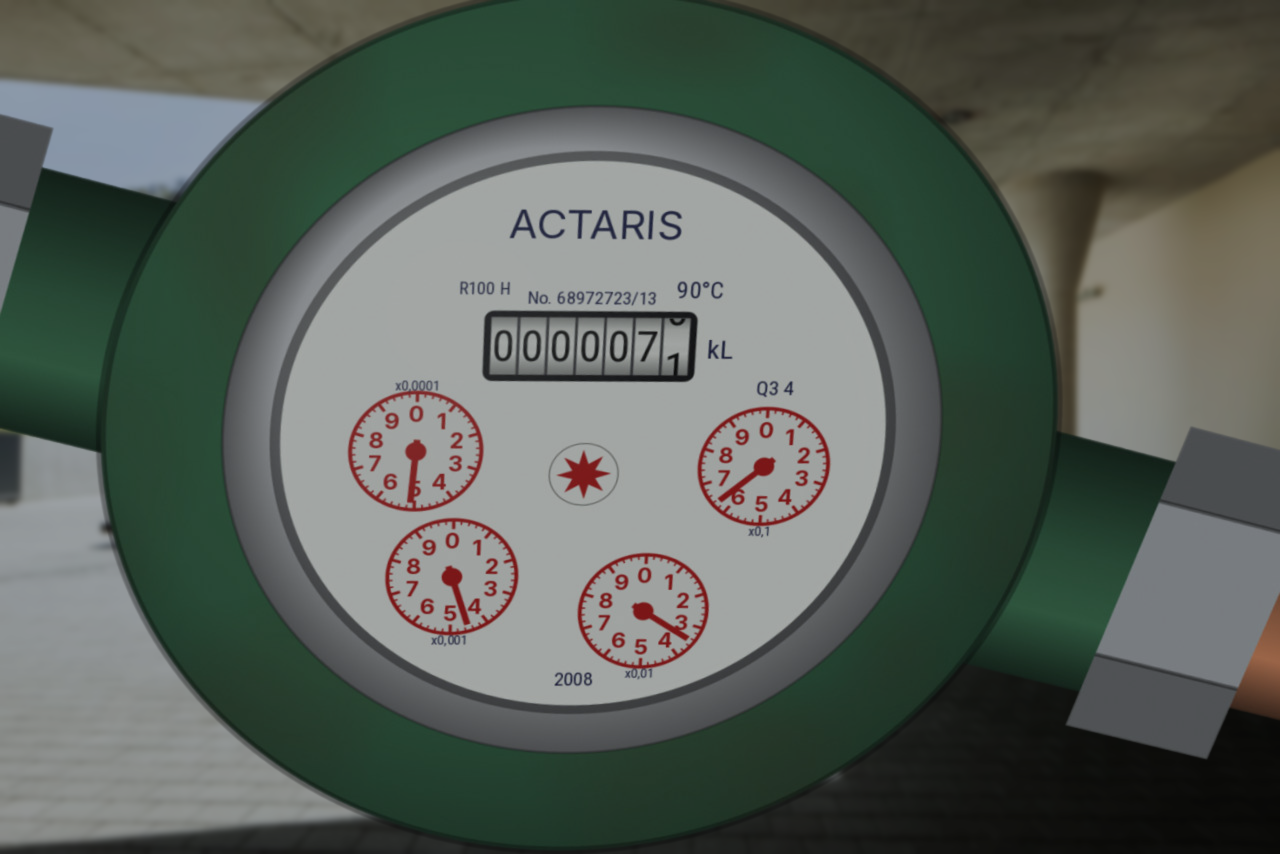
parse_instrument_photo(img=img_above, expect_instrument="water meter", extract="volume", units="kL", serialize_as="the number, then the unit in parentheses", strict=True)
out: 70.6345 (kL)
